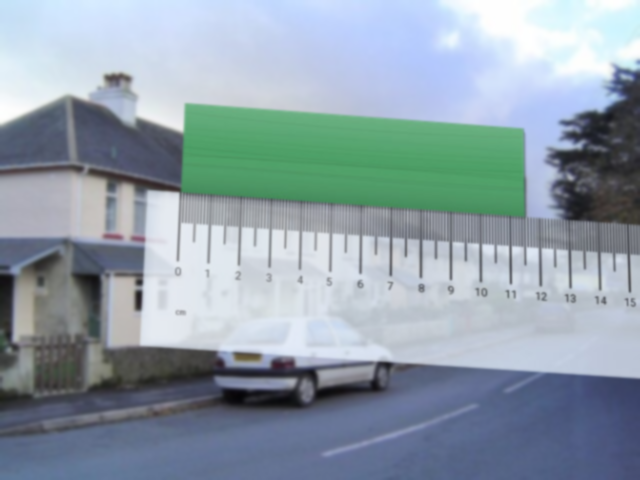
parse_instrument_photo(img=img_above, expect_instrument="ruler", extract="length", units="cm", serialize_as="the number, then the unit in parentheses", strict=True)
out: 11.5 (cm)
